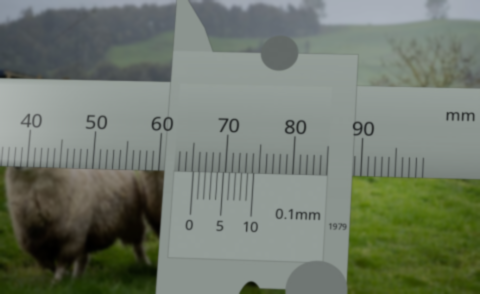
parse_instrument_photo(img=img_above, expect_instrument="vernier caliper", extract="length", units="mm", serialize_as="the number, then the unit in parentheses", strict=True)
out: 65.2 (mm)
